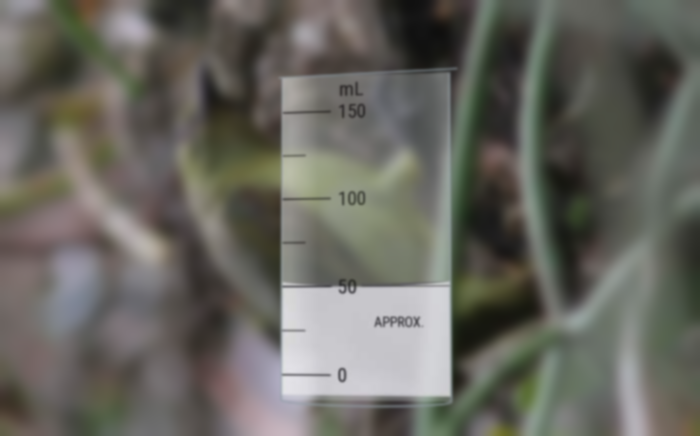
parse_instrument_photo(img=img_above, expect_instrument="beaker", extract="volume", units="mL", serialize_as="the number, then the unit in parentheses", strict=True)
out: 50 (mL)
